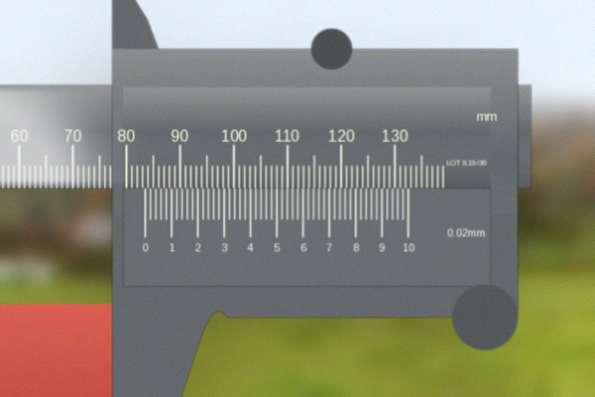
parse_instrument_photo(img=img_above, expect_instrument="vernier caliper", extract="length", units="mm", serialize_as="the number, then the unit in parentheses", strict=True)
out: 83.5 (mm)
